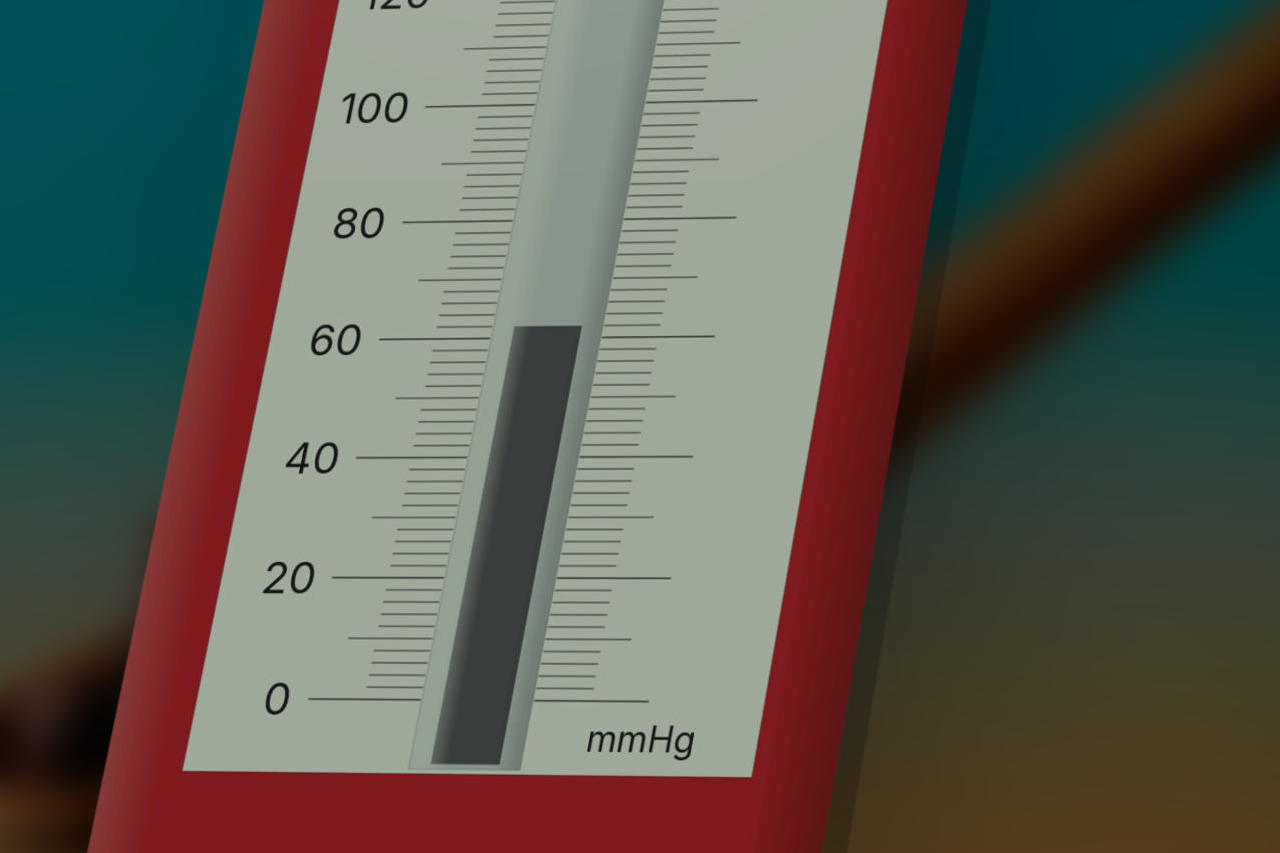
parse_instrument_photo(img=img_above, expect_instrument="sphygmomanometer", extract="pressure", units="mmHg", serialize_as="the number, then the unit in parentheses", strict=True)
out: 62 (mmHg)
